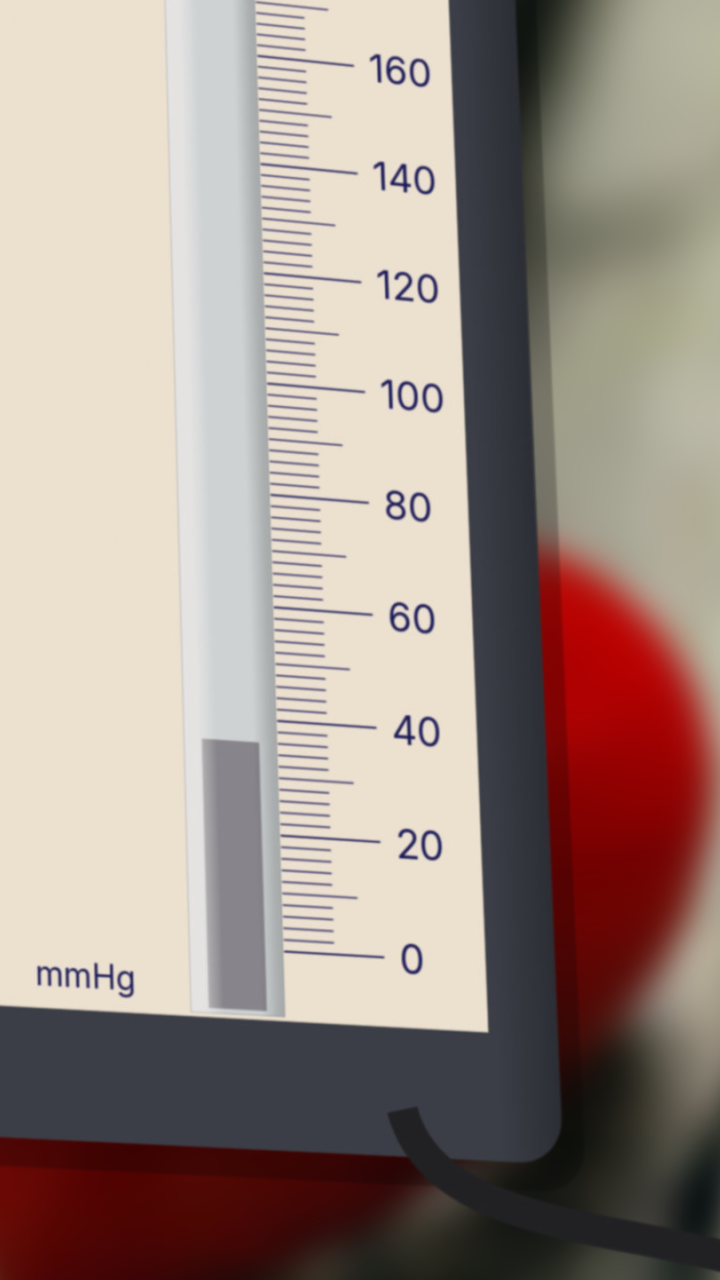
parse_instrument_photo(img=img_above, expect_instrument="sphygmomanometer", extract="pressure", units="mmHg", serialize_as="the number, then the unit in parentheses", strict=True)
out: 36 (mmHg)
